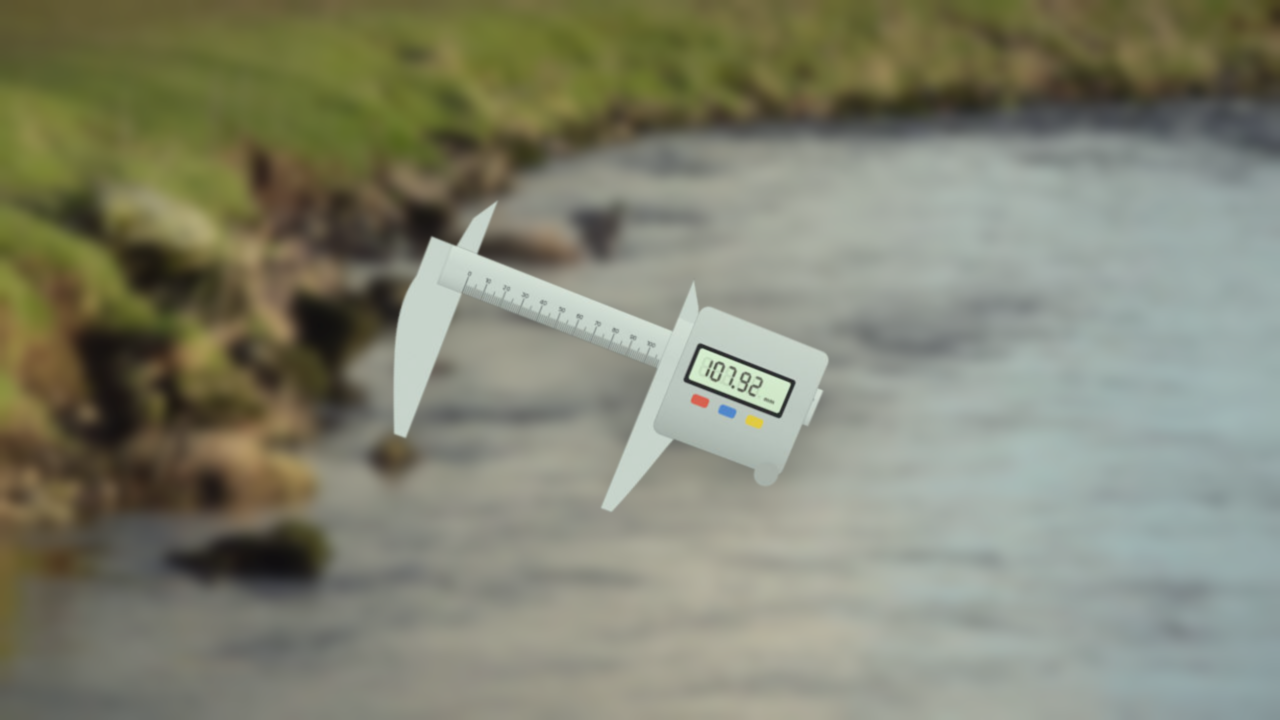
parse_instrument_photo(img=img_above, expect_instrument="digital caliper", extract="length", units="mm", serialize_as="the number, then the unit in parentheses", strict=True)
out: 107.92 (mm)
